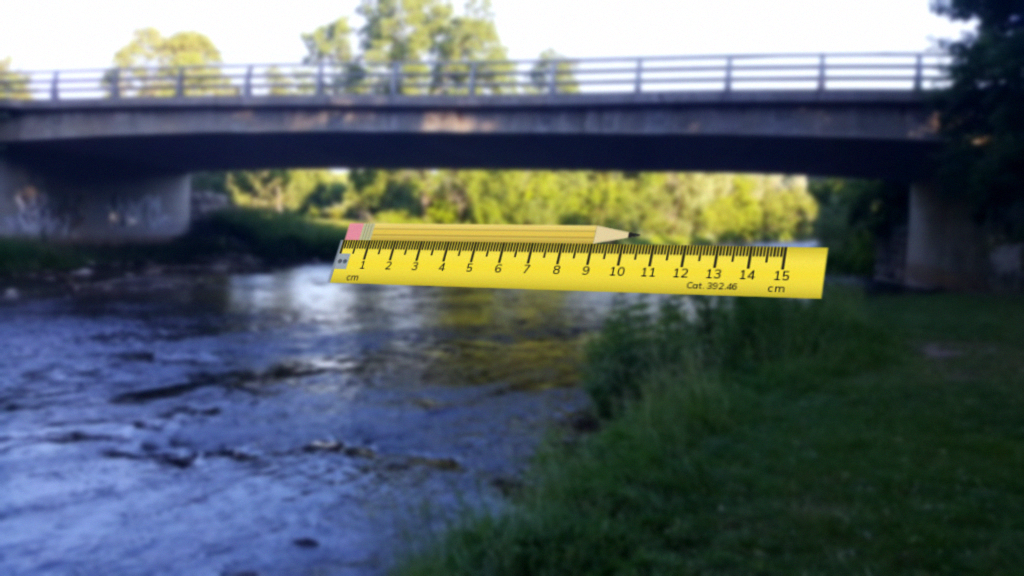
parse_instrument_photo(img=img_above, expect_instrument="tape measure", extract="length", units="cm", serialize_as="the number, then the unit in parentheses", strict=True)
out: 10.5 (cm)
